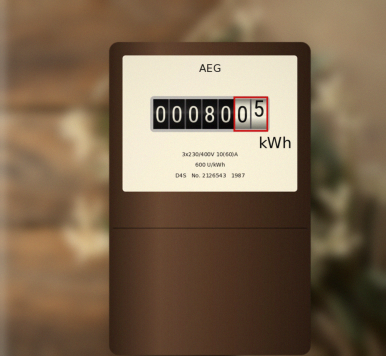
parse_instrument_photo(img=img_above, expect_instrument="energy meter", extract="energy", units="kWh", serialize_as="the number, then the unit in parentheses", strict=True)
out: 80.05 (kWh)
